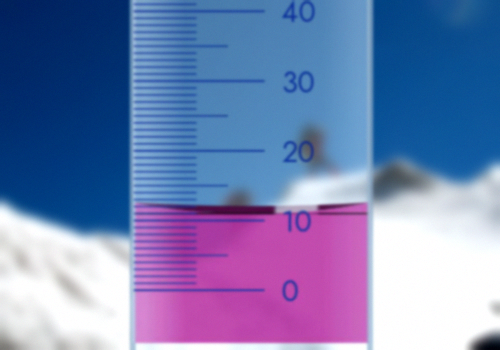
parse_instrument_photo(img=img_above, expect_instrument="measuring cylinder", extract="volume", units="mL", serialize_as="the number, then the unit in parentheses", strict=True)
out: 11 (mL)
